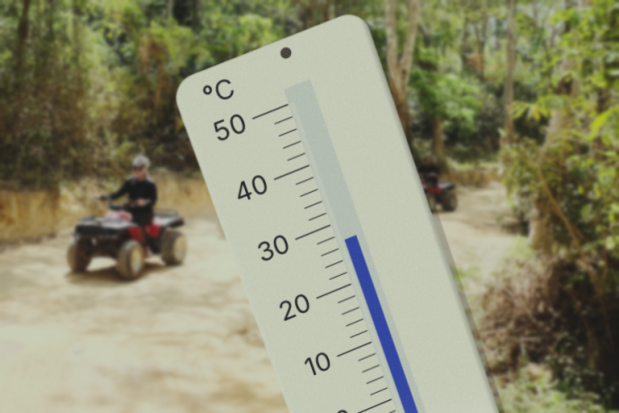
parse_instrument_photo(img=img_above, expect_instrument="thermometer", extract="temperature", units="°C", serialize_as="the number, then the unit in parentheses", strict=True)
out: 27 (°C)
